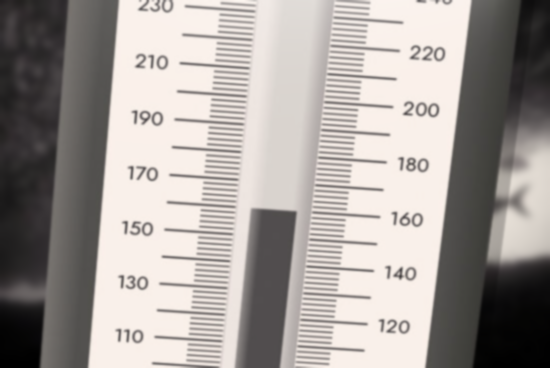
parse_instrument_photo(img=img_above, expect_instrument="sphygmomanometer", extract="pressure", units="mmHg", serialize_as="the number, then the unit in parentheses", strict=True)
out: 160 (mmHg)
